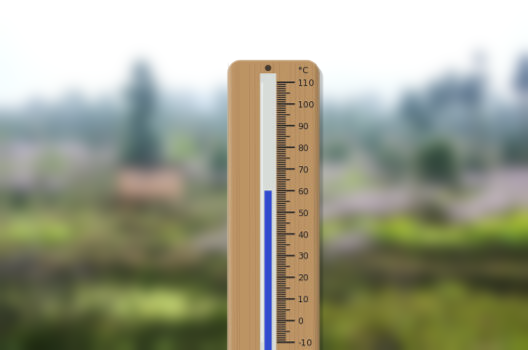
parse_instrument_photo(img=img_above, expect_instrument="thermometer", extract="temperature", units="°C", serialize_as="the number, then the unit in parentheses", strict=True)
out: 60 (°C)
